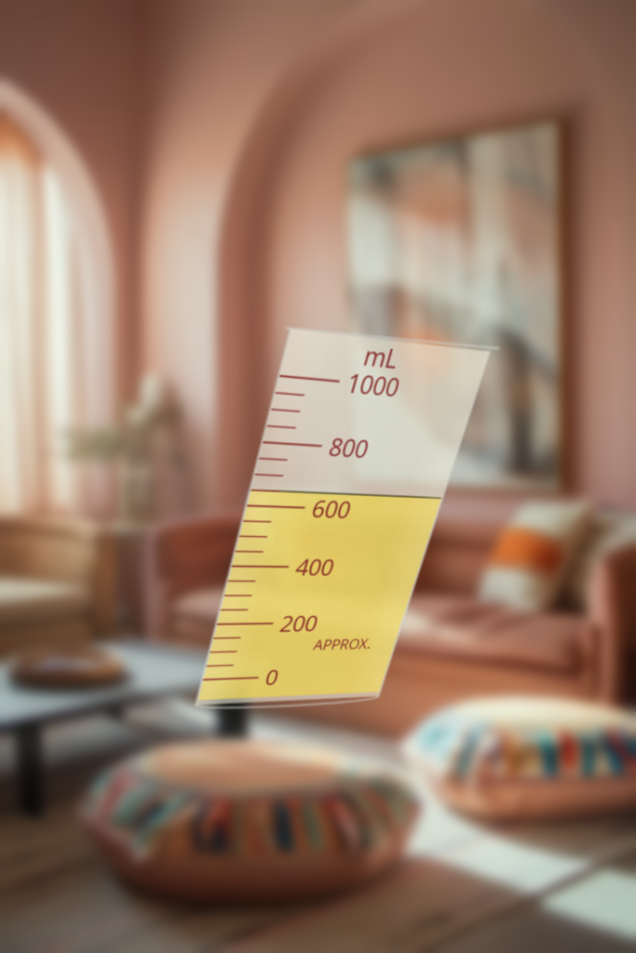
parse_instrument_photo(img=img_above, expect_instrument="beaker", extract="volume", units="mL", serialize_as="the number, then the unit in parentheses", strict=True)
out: 650 (mL)
